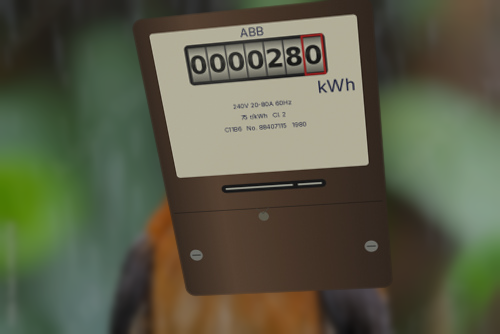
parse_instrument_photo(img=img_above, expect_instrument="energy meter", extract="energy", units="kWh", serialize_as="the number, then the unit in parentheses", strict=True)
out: 28.0 (kWh)
